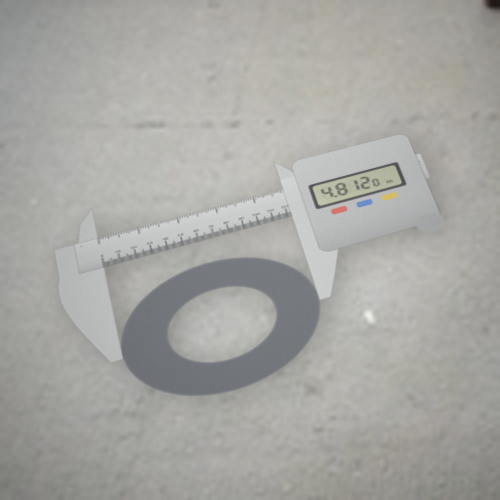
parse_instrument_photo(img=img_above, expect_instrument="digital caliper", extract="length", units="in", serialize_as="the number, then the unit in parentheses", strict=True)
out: 4.8120 (in)
